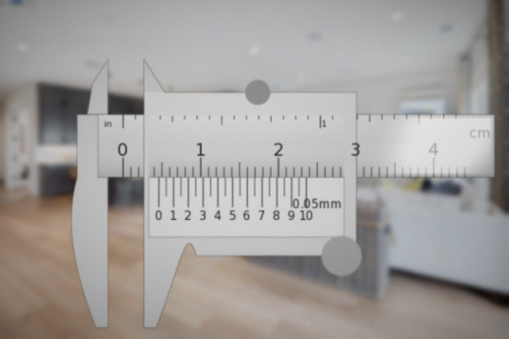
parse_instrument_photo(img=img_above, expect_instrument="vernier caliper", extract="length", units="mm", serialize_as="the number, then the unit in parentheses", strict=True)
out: 4.6 (mm)
